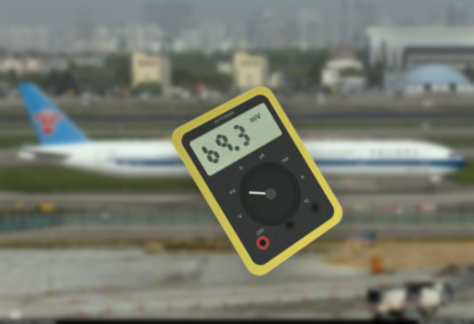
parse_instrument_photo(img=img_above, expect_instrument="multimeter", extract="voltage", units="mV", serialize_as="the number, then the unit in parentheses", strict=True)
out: 69.3 (mV)
